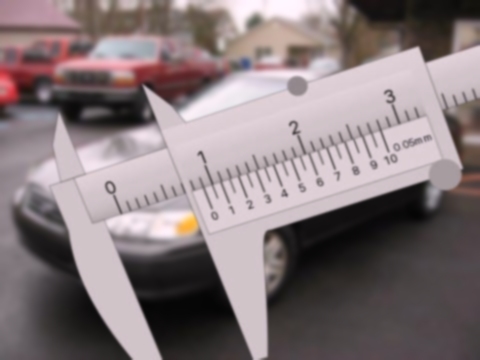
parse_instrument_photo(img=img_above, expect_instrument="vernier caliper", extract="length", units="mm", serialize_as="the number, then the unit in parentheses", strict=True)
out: 9.0 (mm)
